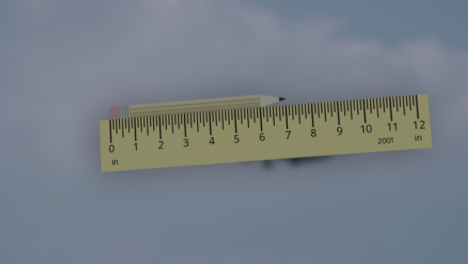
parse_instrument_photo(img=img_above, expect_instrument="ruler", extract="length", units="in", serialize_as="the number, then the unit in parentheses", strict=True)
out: 7 (in)
